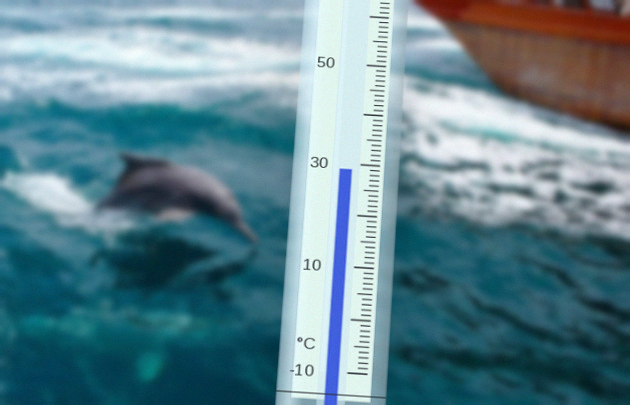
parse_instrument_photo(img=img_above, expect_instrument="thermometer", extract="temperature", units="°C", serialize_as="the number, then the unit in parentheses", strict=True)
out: 29 (°C)
